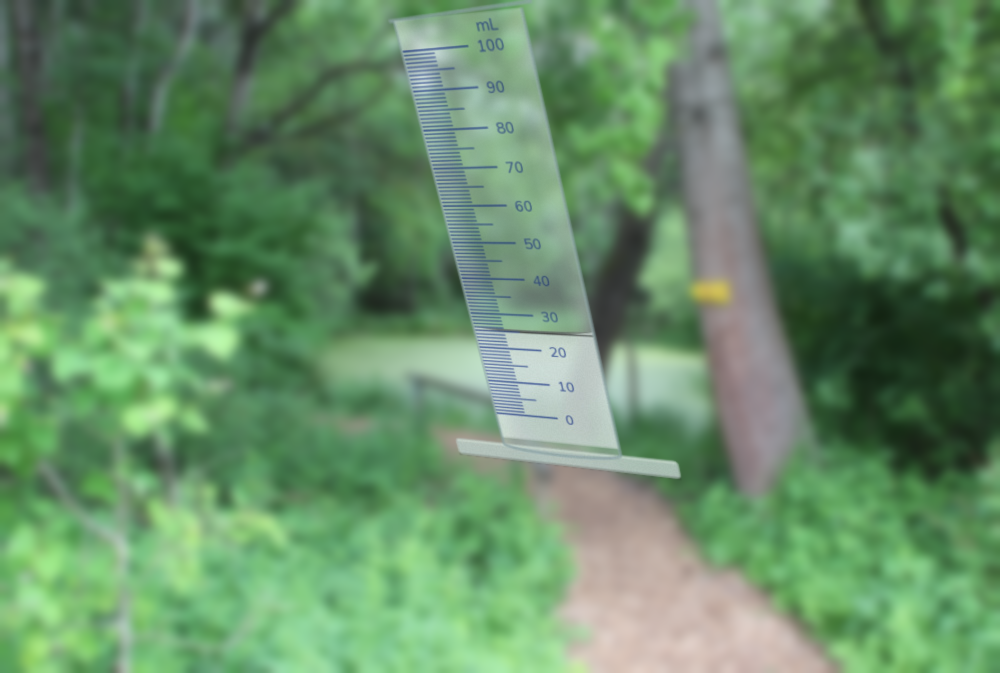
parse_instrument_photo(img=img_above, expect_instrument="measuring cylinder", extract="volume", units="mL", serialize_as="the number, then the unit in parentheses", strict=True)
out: 25 (mL)
